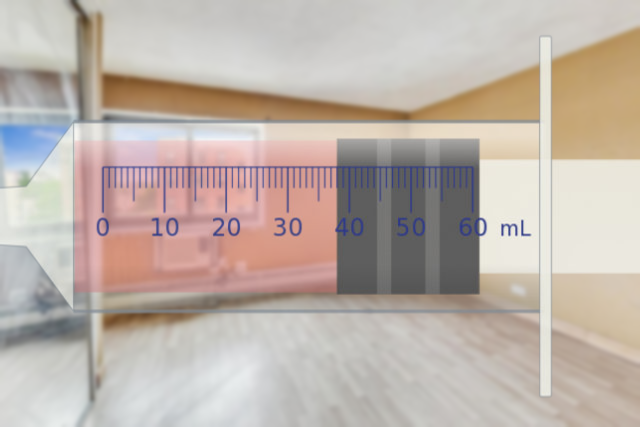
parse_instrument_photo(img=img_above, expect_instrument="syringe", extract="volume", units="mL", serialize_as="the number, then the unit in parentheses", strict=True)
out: 38 (mL)
